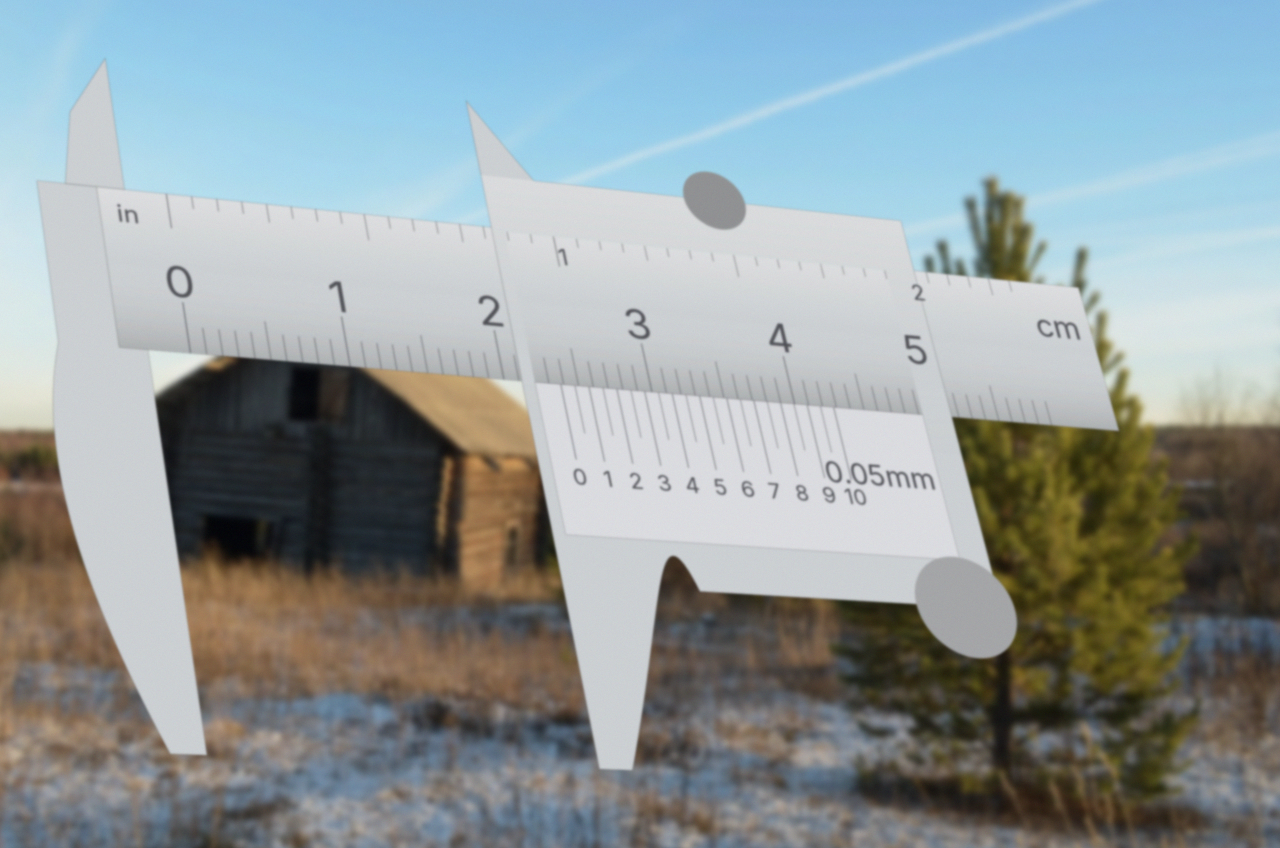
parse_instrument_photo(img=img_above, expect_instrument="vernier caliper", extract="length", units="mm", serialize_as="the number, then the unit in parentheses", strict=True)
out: 23.8 (mm)
